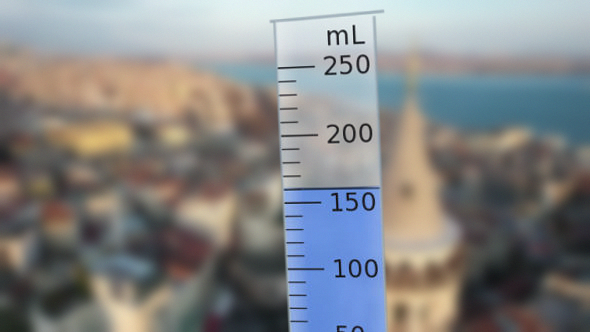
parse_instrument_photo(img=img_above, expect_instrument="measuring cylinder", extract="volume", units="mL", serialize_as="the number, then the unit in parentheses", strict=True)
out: 160 (mL)
